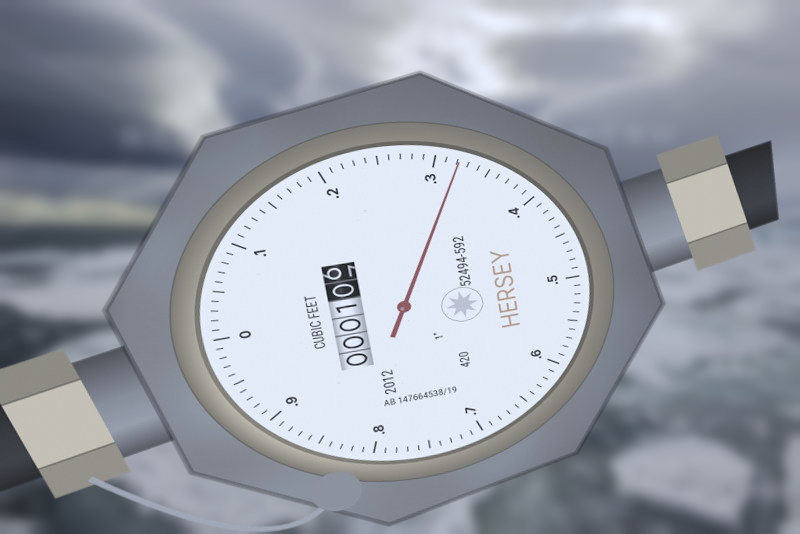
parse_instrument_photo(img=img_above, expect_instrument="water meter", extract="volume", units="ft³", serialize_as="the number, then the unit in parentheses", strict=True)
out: 106.32 (ft³)
